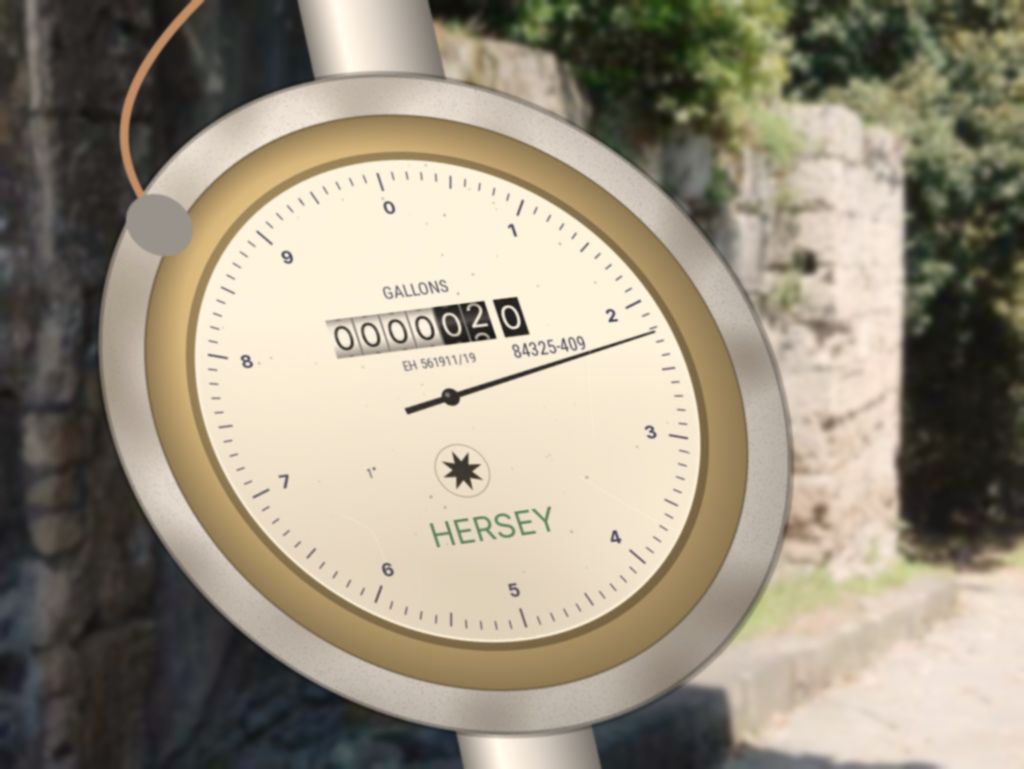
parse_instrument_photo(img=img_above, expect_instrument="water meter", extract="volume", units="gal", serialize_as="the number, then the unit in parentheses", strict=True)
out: 22.2 (gal)
